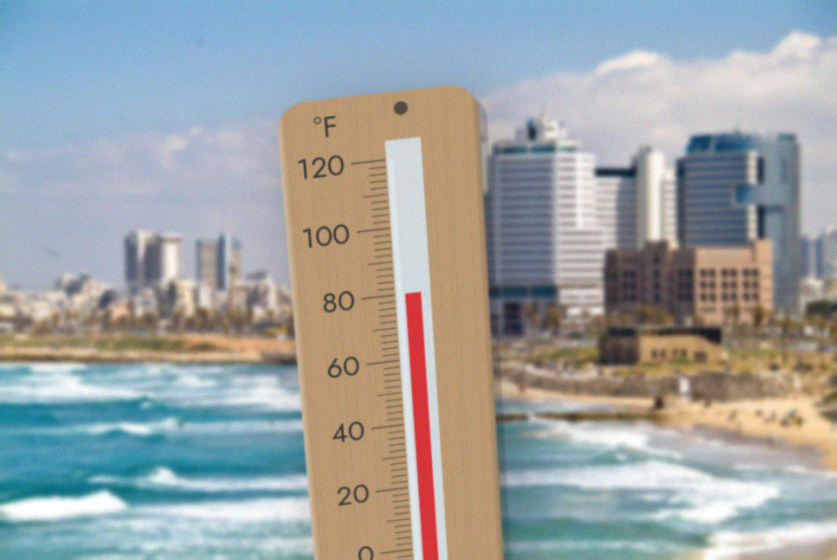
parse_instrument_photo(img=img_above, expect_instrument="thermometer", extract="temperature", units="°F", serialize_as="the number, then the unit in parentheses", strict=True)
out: 80 (°F)
